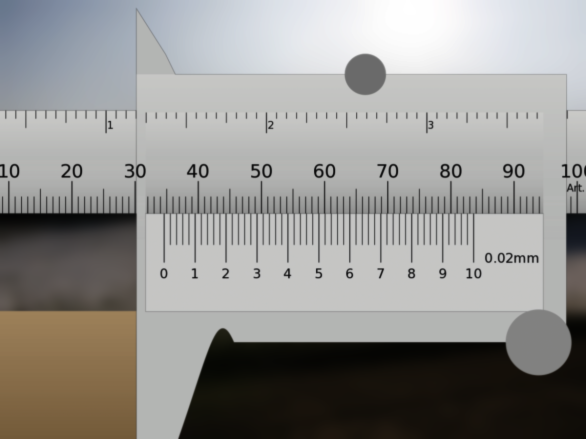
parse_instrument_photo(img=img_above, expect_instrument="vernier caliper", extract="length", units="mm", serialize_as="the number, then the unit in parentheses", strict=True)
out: 34.6 (mm)
